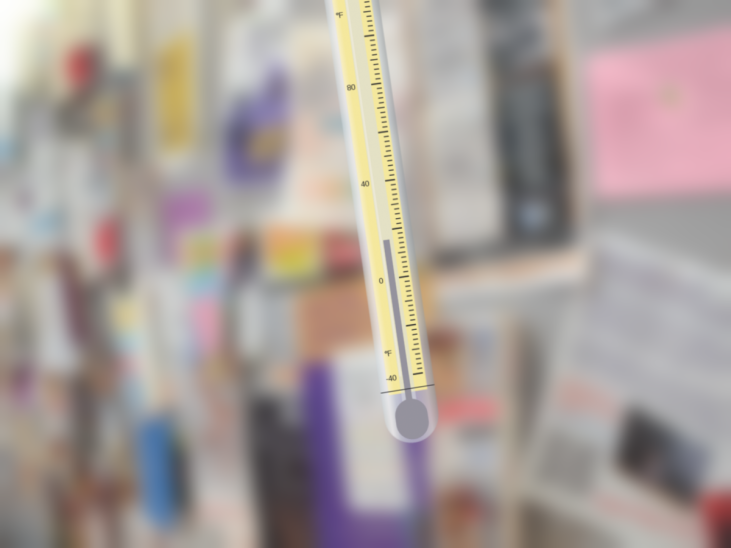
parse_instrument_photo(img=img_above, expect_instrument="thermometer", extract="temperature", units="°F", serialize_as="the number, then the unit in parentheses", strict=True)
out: 16 (°F)
